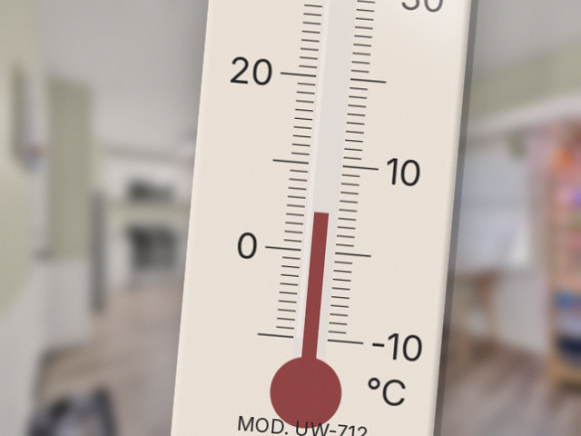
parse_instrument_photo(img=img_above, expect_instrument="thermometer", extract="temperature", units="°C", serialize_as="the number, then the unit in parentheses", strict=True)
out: 4.5 (°C)
